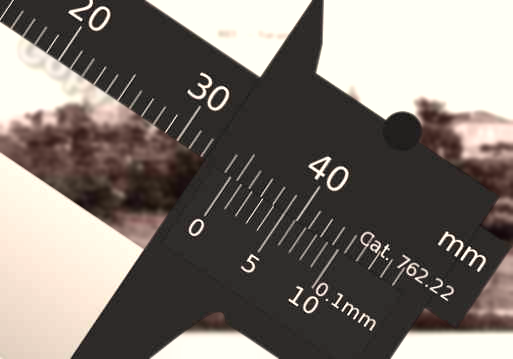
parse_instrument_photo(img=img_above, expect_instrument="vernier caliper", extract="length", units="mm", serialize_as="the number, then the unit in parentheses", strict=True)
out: 34.5 (mm)
